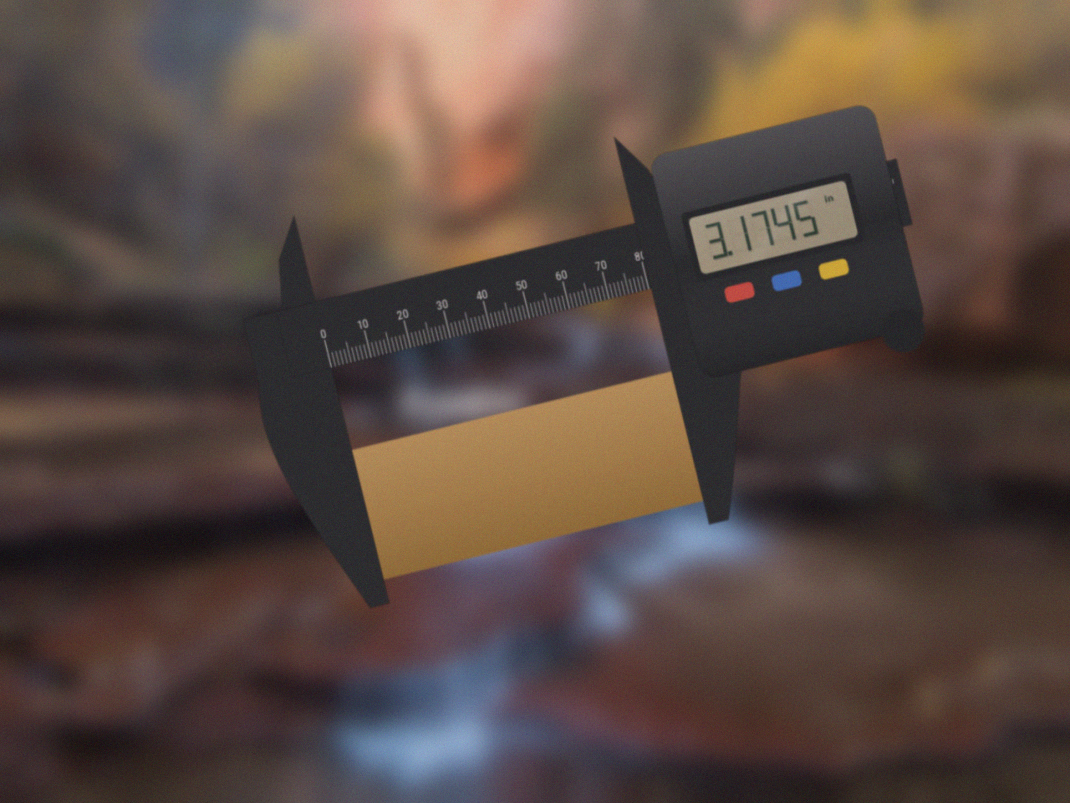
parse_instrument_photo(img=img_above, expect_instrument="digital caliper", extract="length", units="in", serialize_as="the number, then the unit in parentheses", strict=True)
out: 3.1745 (in)
